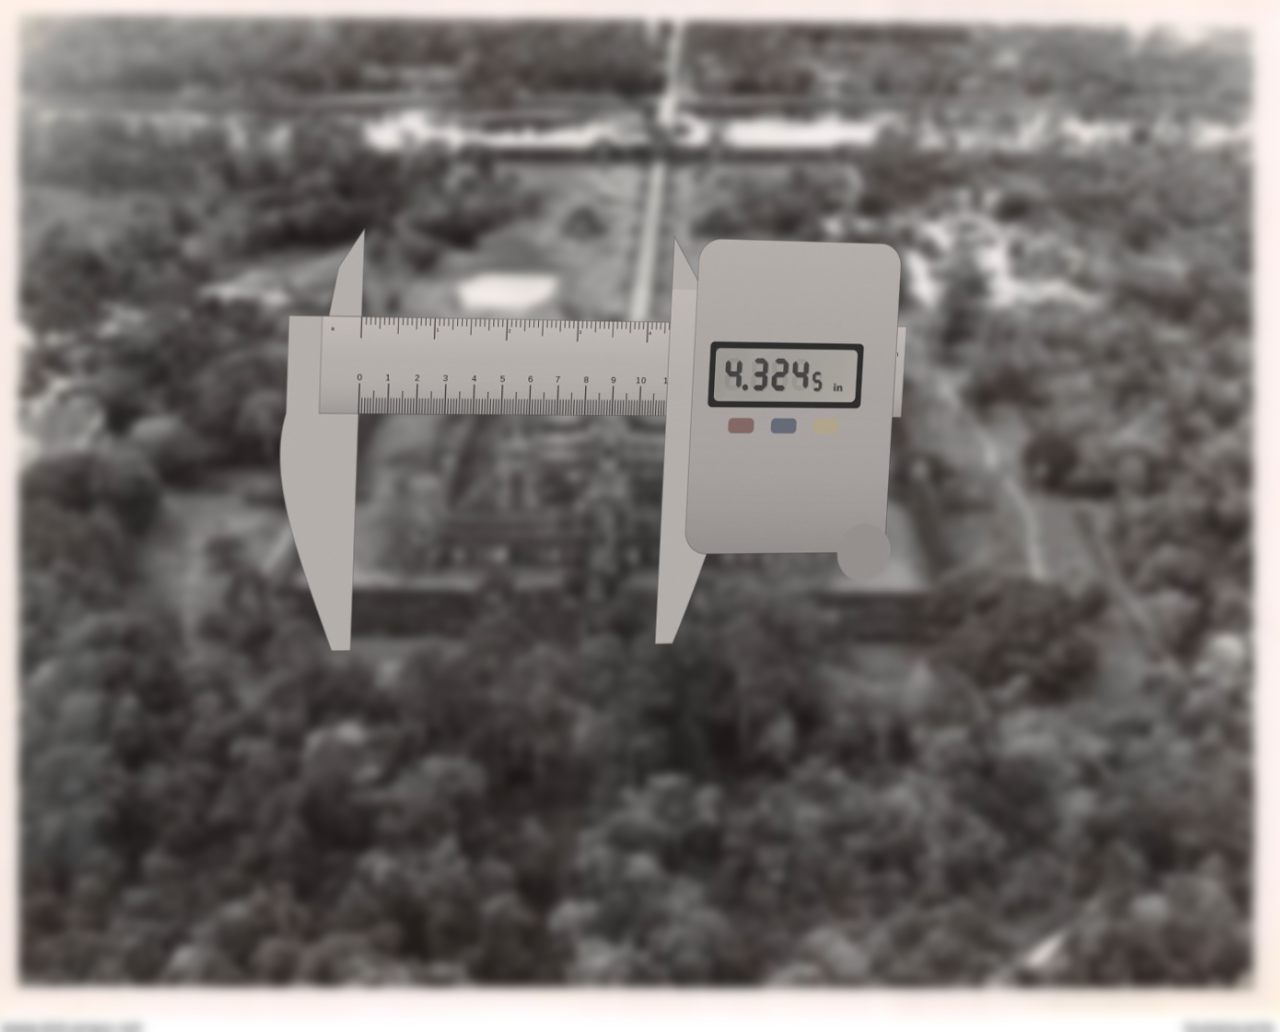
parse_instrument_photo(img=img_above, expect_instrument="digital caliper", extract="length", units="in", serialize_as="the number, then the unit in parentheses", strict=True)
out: 4.3245 (in)
